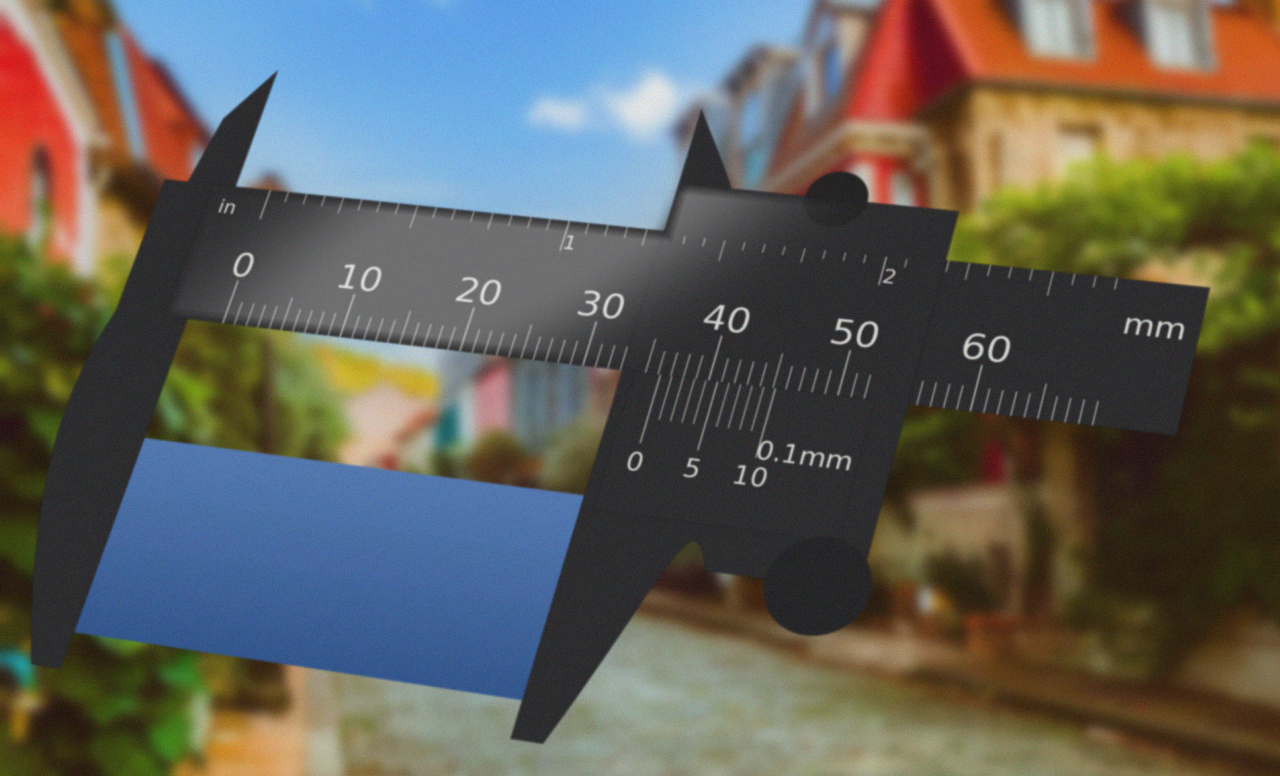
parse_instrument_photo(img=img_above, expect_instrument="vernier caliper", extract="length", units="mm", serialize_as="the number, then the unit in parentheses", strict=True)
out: 36.2 (mm)
